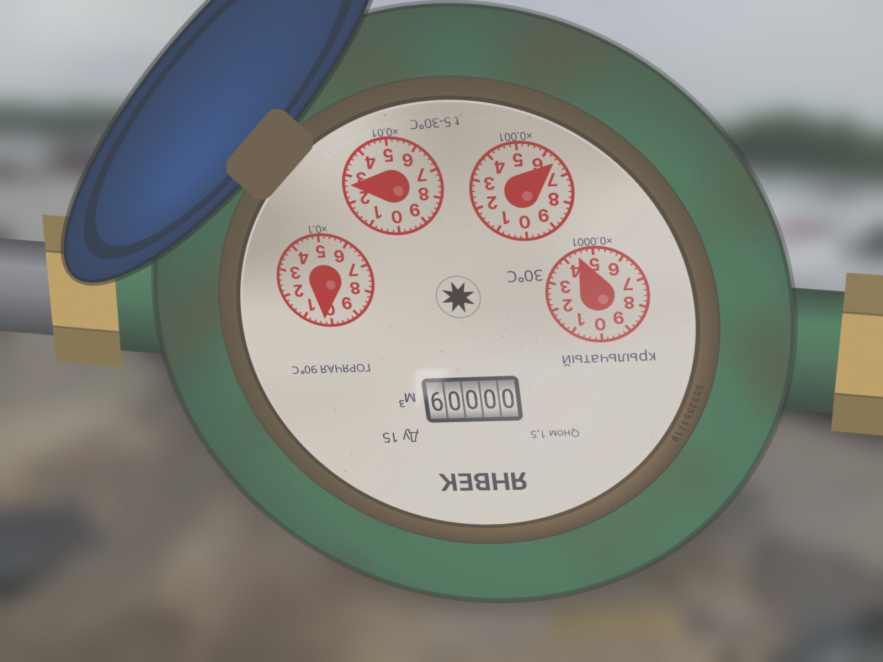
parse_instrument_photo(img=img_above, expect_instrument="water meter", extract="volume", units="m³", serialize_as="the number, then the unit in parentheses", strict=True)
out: 9.0264 (m³)
